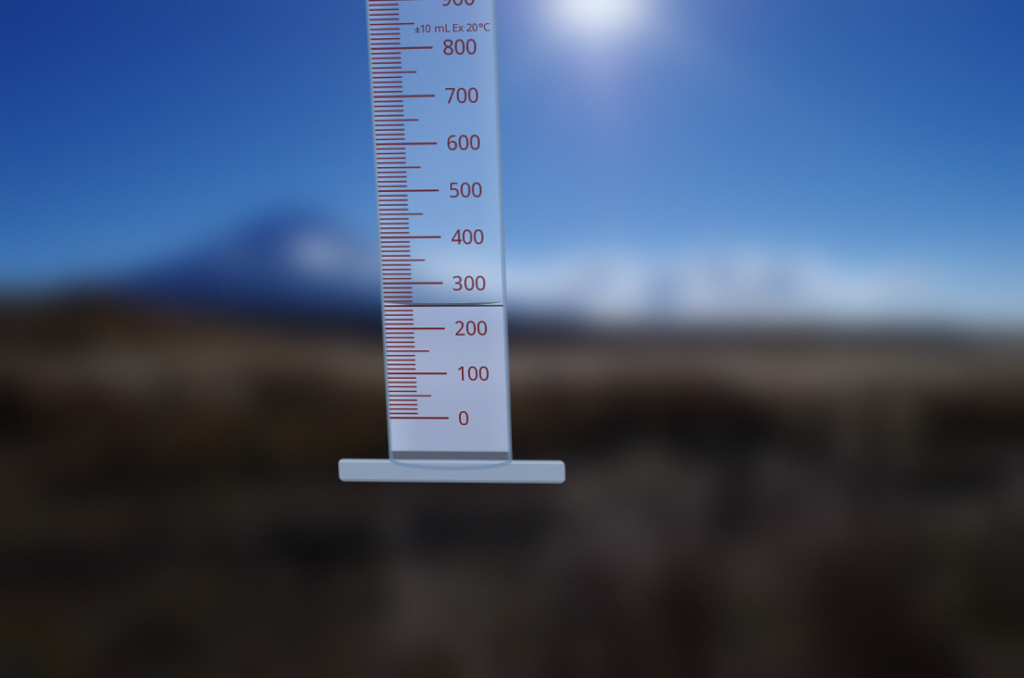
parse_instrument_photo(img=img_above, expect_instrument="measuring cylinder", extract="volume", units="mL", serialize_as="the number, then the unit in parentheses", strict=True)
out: 250 (mL)
